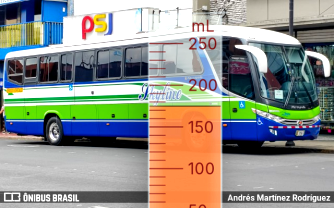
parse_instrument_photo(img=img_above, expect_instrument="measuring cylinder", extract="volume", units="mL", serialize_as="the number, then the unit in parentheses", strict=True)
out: 175 (mL)
